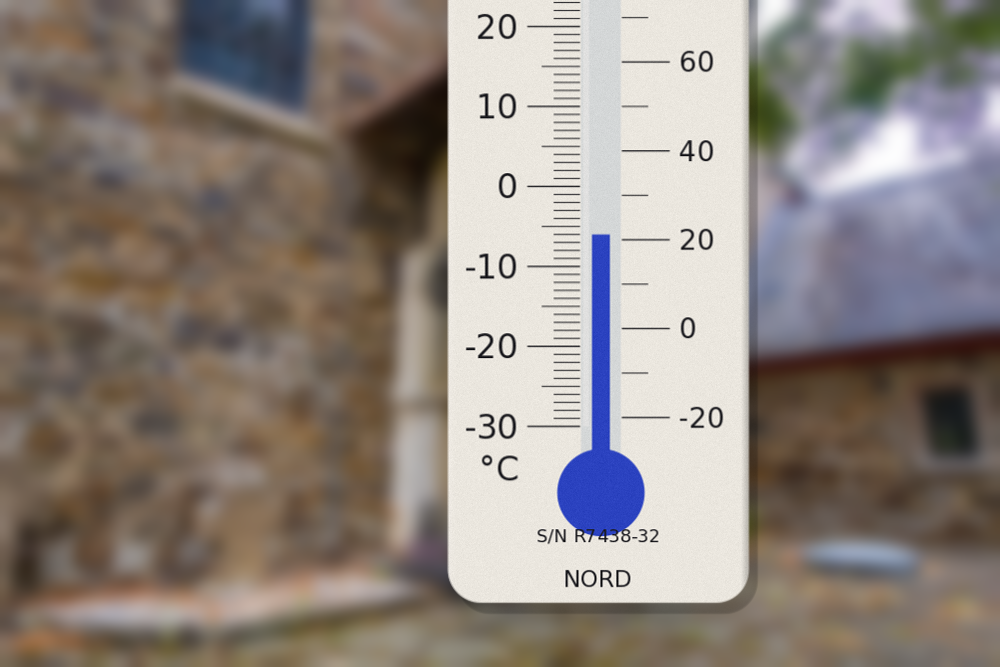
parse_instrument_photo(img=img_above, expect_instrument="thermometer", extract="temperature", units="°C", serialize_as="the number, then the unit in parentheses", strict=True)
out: -6 (°C)
